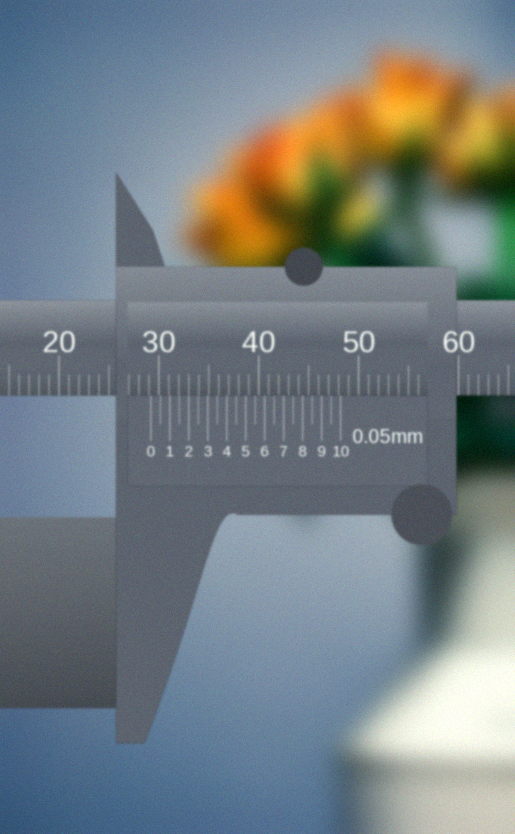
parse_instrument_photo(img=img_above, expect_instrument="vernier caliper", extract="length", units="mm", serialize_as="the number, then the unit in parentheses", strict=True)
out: 29.2 (mm)
